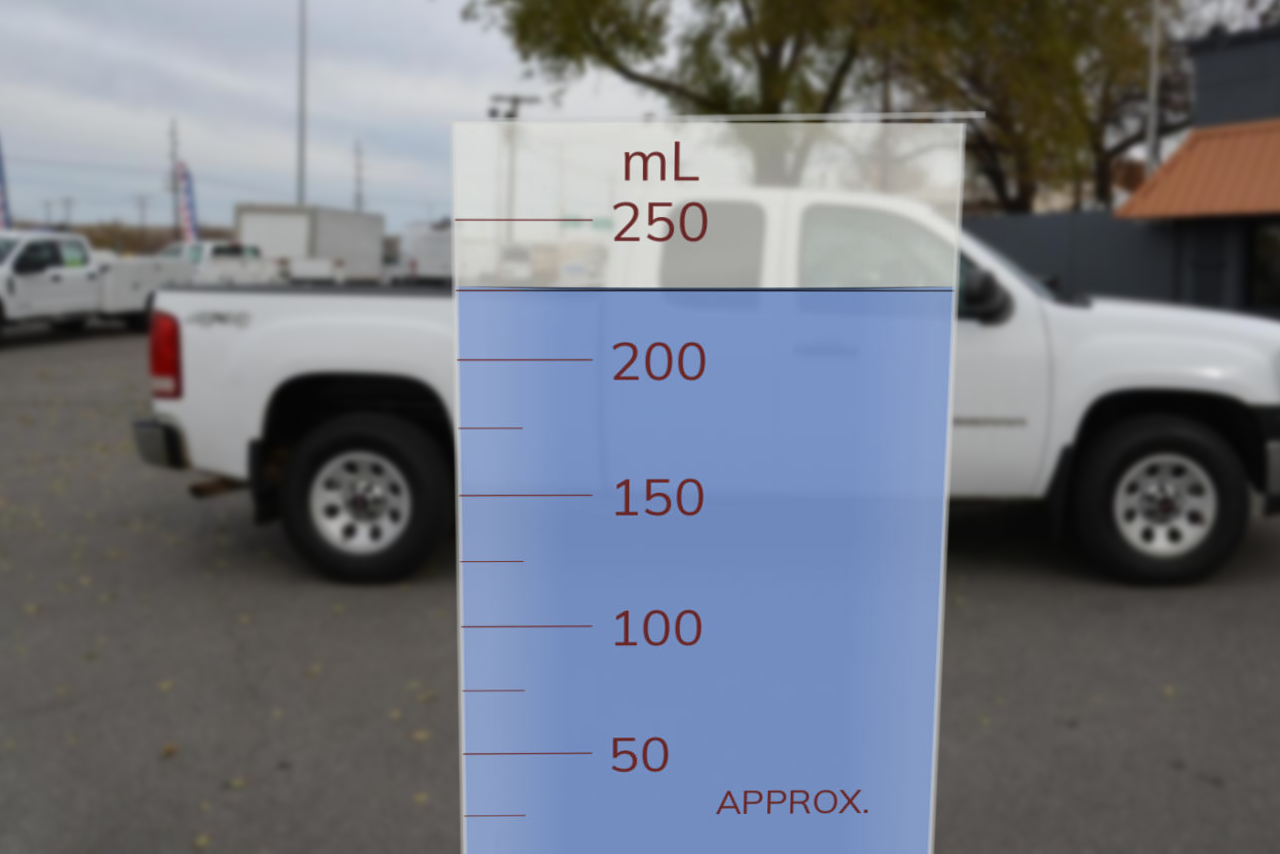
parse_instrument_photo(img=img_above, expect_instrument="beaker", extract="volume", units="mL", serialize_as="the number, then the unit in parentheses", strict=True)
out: 225 (mL)
